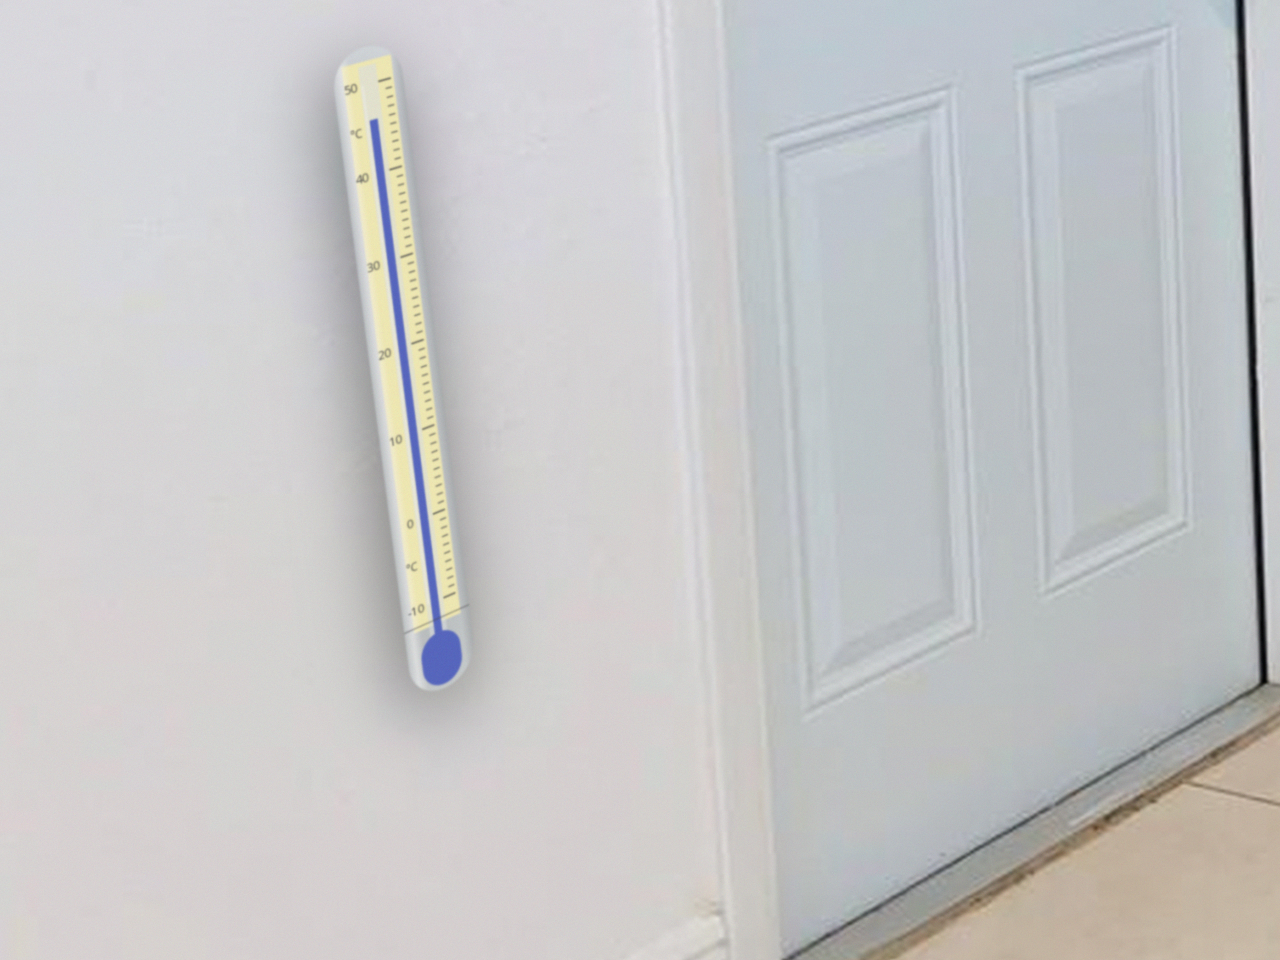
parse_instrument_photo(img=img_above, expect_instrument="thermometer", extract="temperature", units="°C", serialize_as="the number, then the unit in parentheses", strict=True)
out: 46 (°C)
